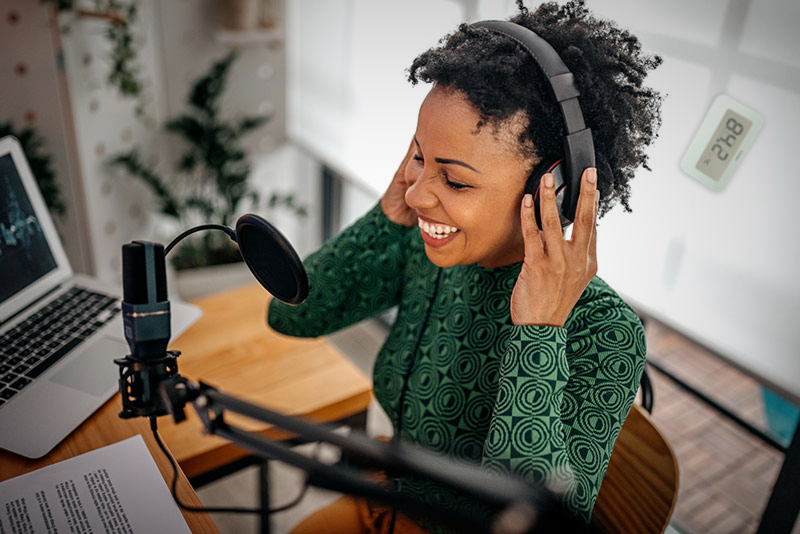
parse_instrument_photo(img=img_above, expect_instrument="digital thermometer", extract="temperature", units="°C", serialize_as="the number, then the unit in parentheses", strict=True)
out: 84.2 (°C)
